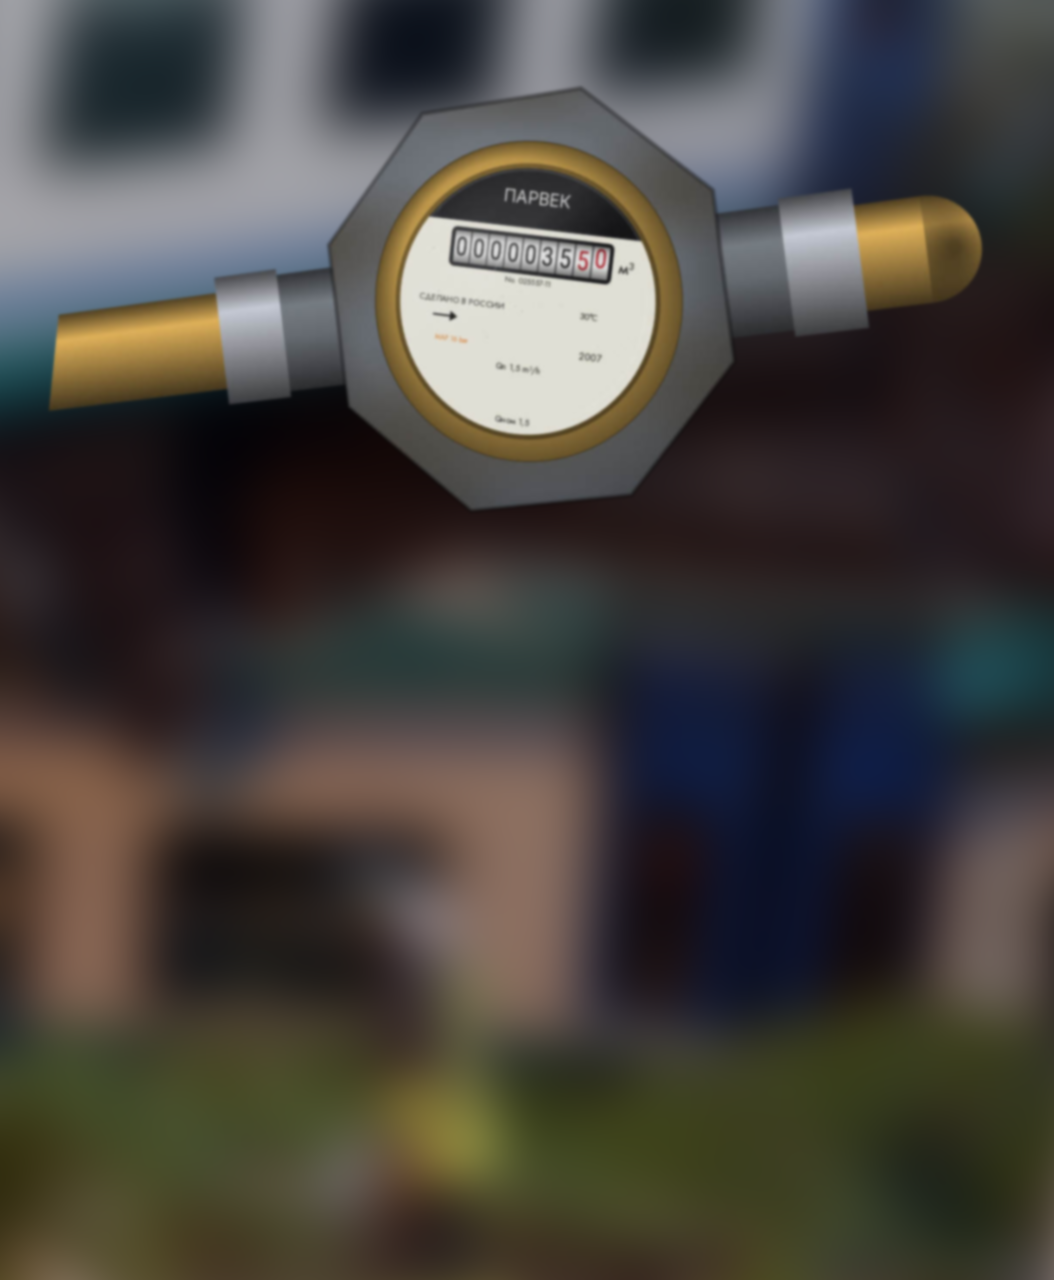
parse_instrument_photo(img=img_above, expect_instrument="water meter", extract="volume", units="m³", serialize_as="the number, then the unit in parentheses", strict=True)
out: 35.50 (m³)
